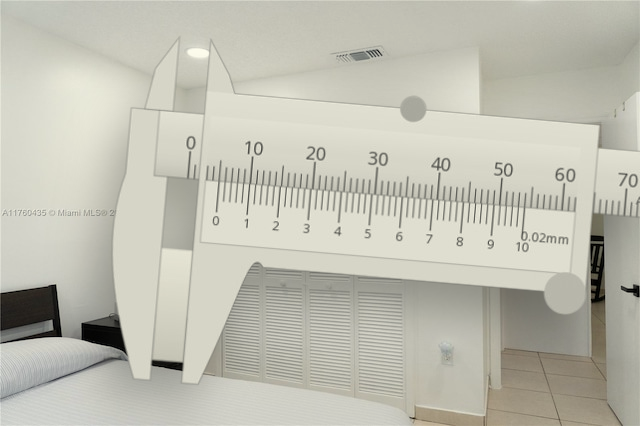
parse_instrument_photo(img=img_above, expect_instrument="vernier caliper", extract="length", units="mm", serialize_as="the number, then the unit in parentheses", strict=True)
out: 5.0 (mm)
